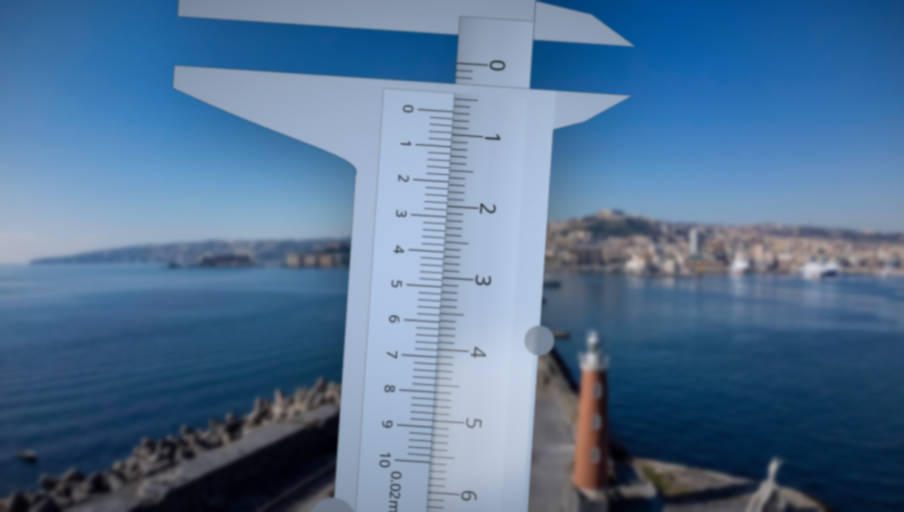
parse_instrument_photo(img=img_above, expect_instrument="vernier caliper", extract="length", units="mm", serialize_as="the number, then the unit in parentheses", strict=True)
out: 6.8 (mm)
